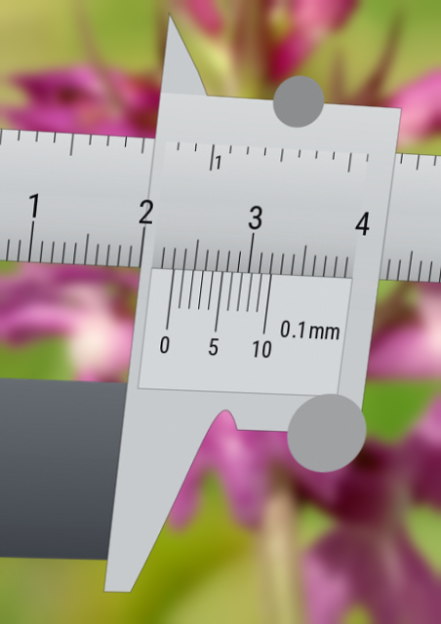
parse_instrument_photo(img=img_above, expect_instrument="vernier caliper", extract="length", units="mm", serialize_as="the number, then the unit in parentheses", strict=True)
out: 23.1 (mm)
